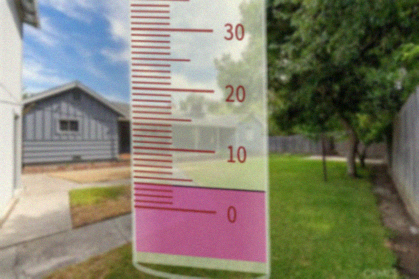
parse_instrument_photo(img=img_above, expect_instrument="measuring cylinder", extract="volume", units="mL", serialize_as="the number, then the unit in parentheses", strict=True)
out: 4 (mL)
